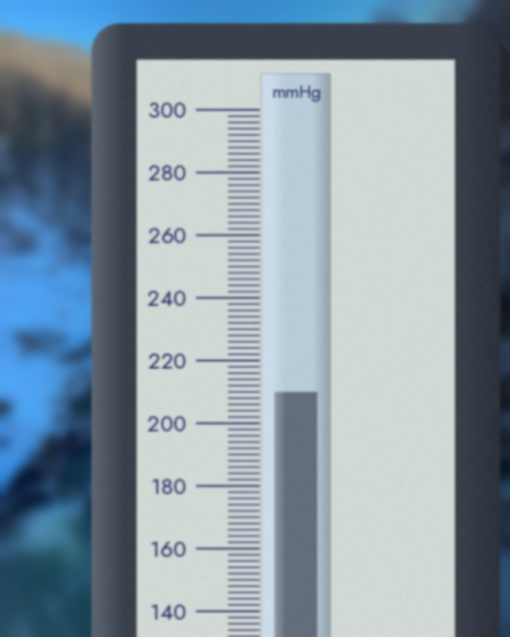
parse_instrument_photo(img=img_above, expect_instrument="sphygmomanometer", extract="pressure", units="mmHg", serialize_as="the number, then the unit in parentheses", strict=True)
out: 210 (mmHg)
